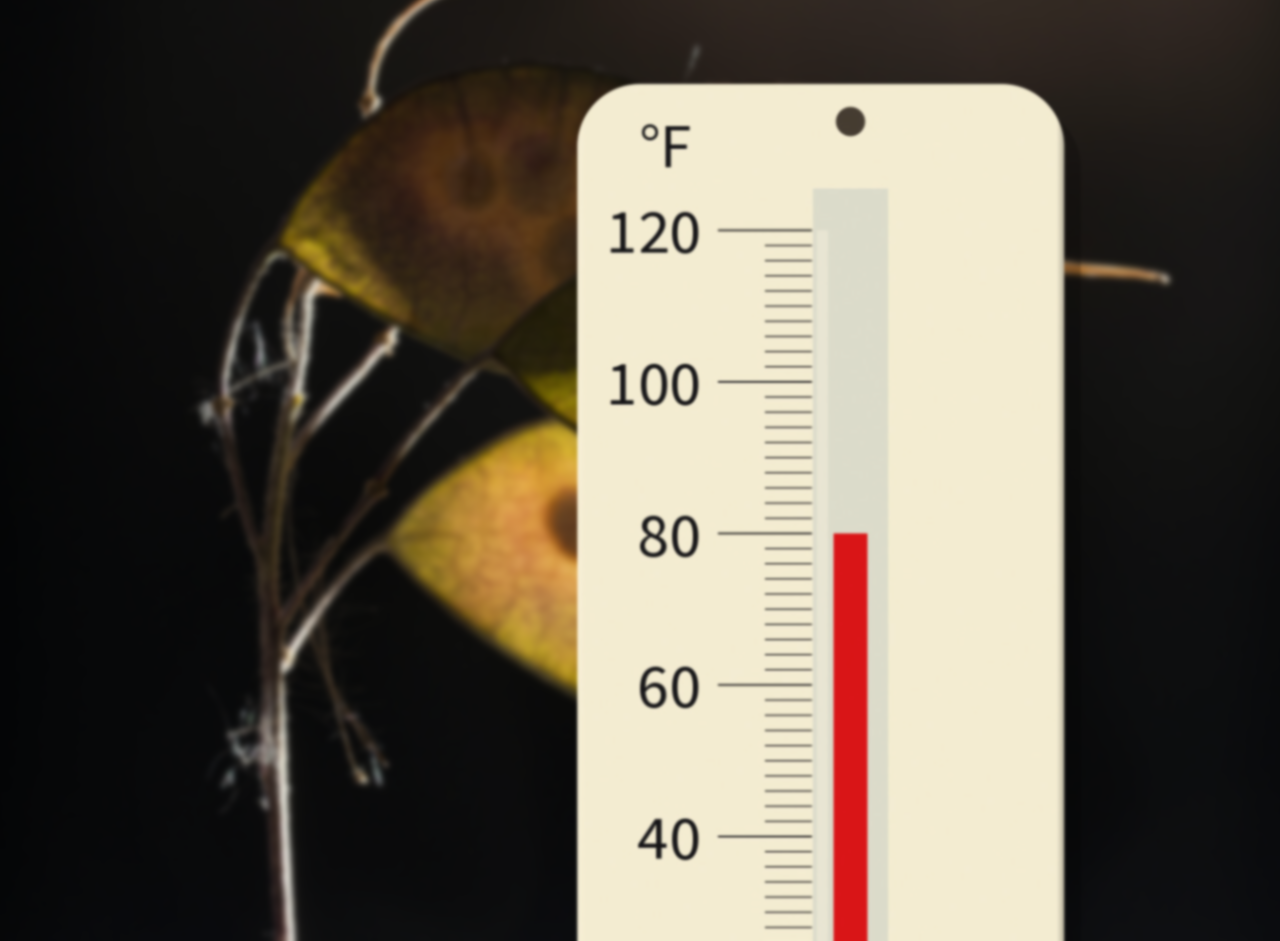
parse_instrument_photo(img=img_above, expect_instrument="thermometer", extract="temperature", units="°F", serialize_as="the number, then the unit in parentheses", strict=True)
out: 80 (°F)
